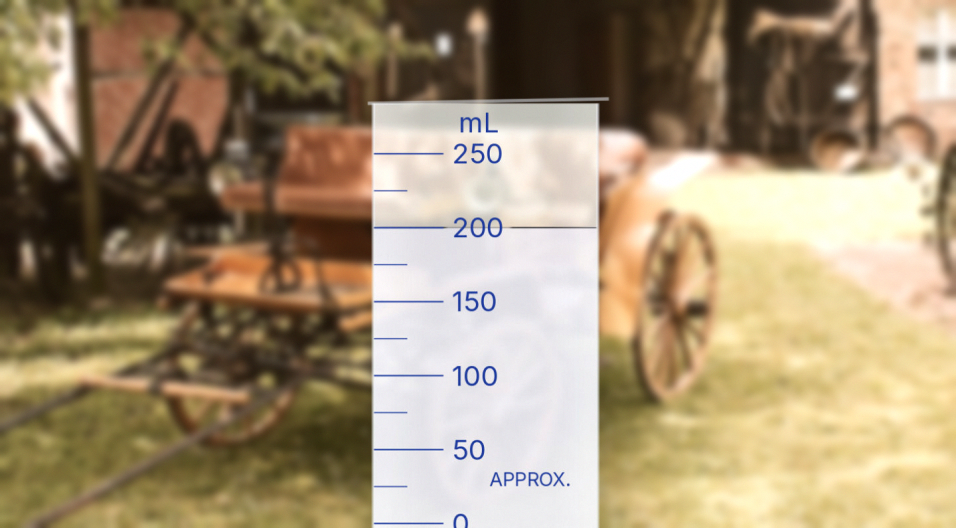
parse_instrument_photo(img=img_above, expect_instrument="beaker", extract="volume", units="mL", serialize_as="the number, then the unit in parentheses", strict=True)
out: 200 (mL)
